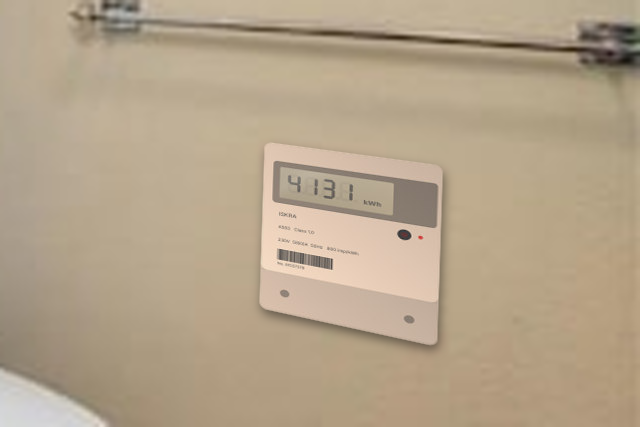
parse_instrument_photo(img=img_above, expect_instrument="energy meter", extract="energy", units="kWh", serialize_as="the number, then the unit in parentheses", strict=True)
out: 4131 (kWh)
